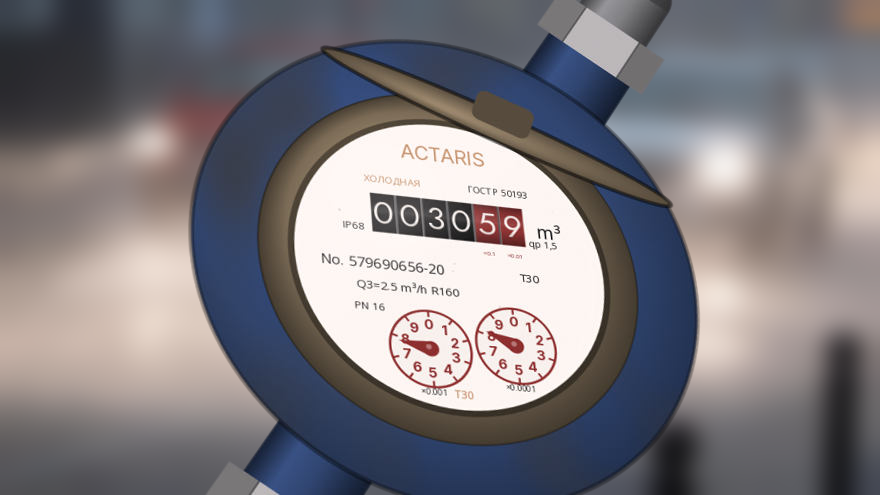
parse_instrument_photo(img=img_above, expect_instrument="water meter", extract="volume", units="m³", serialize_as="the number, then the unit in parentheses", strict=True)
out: 30.5978 (m³)
